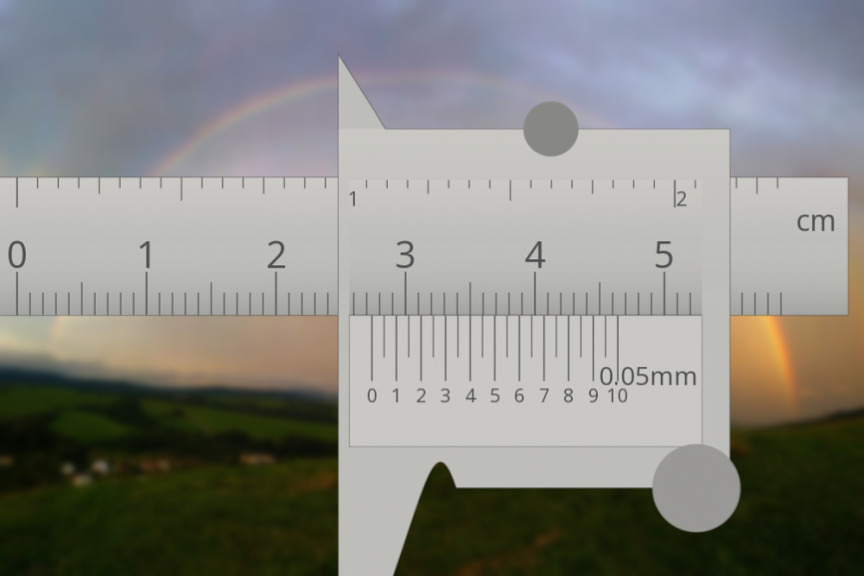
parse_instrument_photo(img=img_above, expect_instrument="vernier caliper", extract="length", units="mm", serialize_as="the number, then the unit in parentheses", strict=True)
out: 27.4 (mm)
